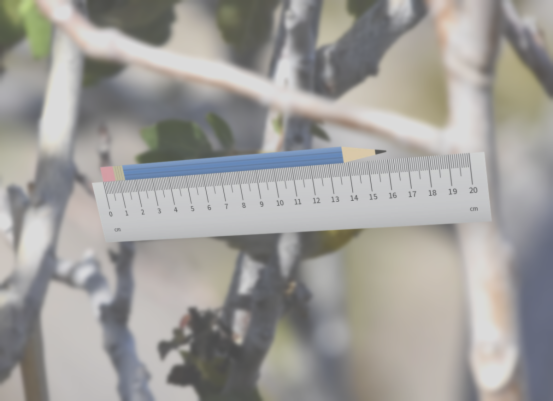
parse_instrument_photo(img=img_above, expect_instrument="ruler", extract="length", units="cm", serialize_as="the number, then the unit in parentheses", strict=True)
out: 16 (cm)
